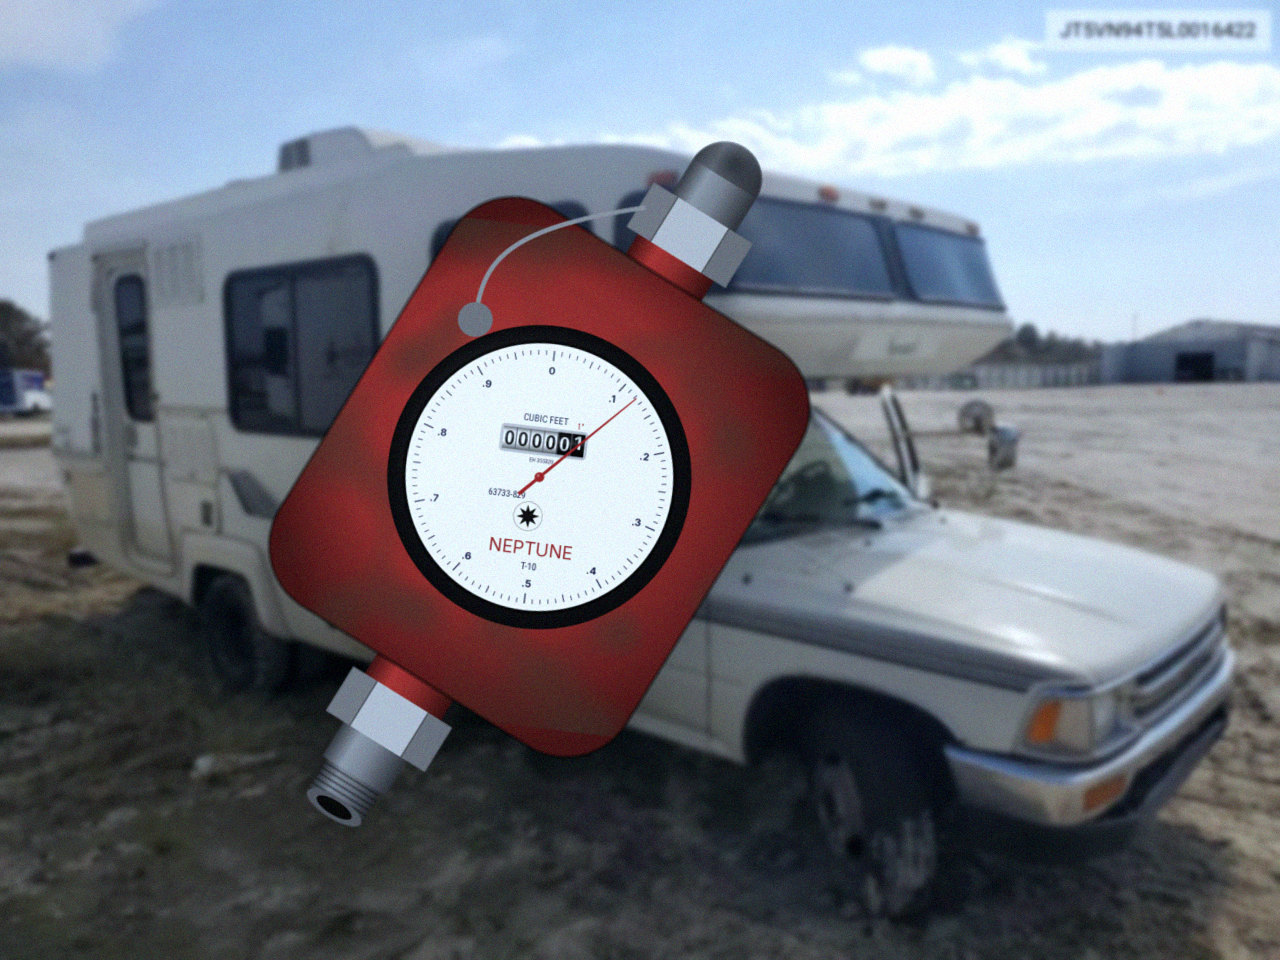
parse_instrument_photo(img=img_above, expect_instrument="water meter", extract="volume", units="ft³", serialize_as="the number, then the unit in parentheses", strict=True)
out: 1.12 (ft³)
